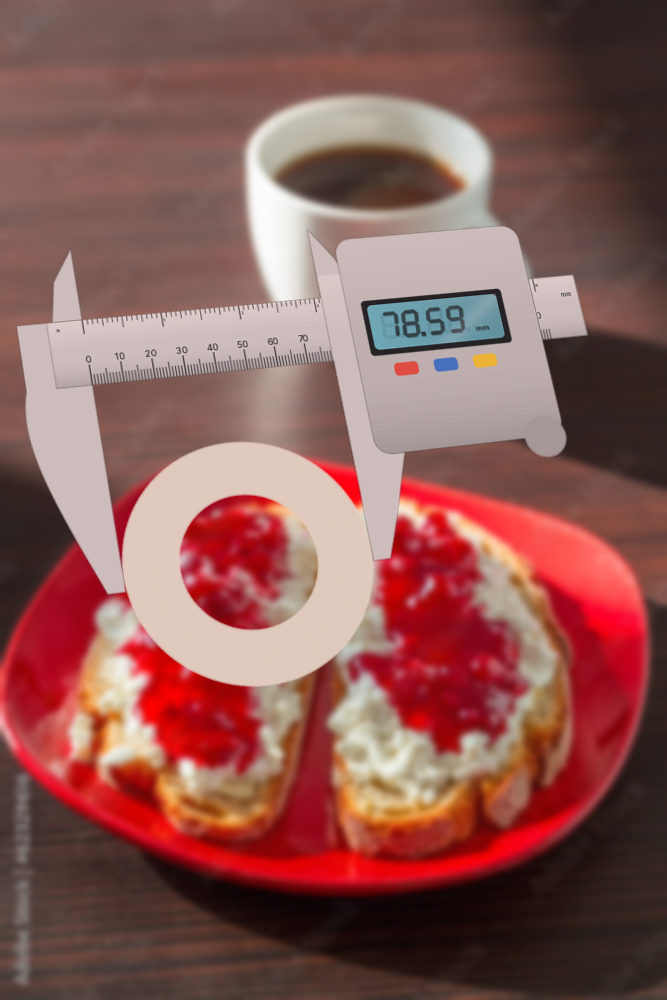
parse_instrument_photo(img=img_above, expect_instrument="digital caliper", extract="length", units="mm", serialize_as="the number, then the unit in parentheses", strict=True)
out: 78.59 (mm)
